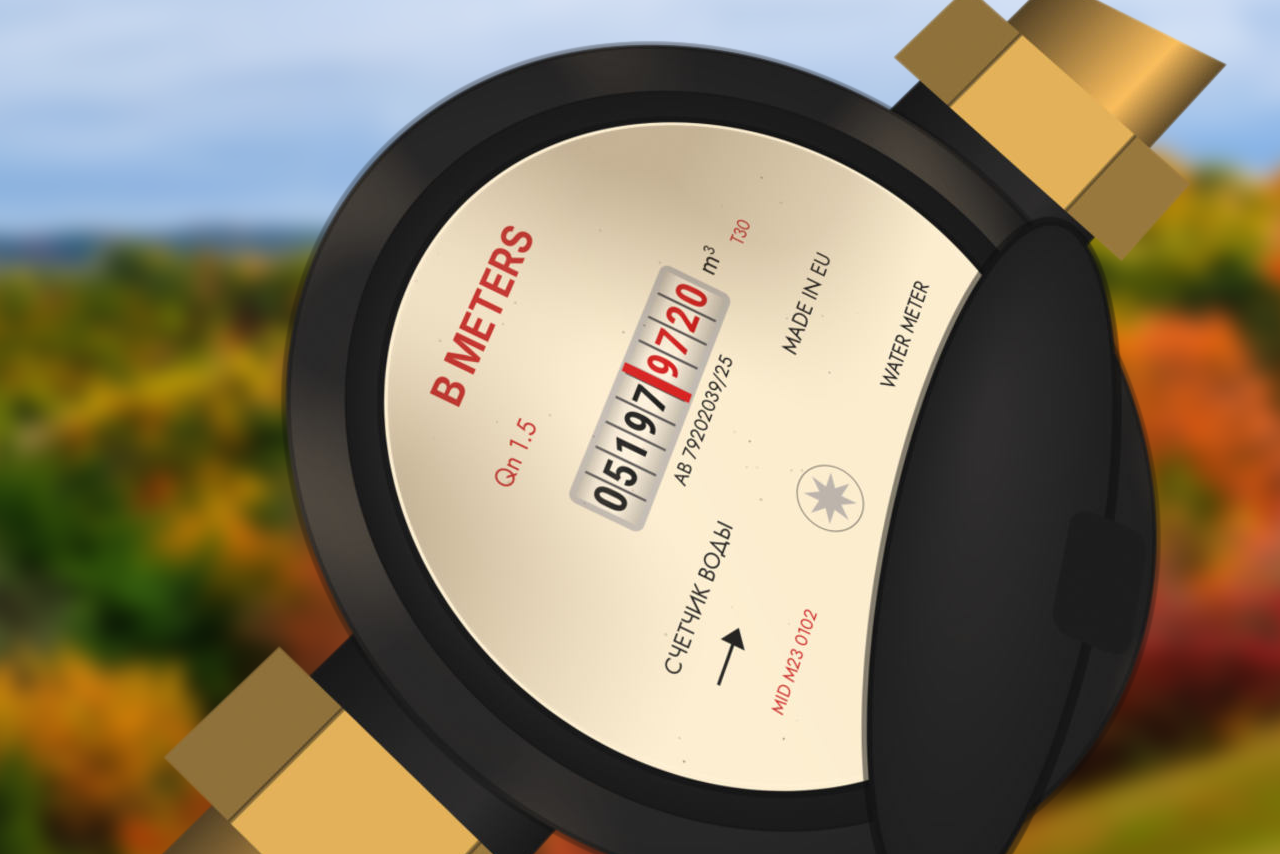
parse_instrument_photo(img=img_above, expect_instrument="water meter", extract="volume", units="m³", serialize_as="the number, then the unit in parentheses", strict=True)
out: 5197.9720 (m³)
